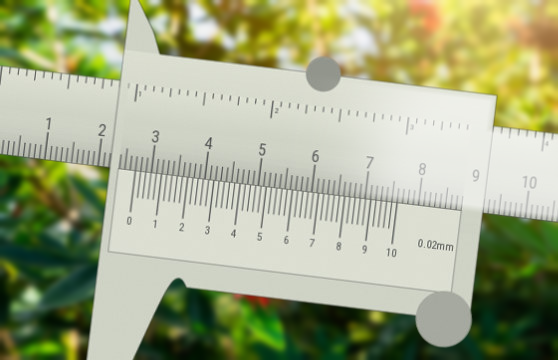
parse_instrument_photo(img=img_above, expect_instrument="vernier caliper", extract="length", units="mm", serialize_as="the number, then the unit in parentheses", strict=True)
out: 27.0 (mm)
